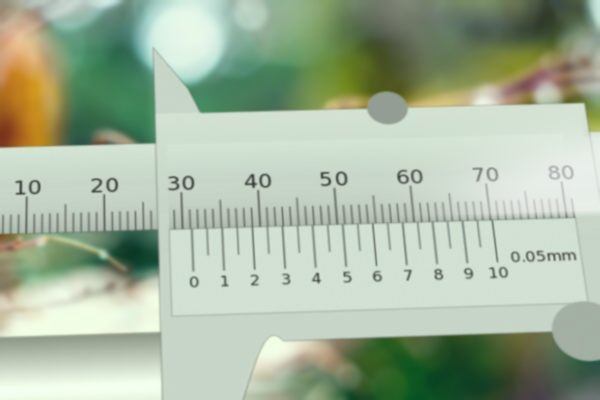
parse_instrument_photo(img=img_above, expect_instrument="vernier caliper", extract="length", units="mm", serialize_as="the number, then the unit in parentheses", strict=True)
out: 31.2 (mm)
